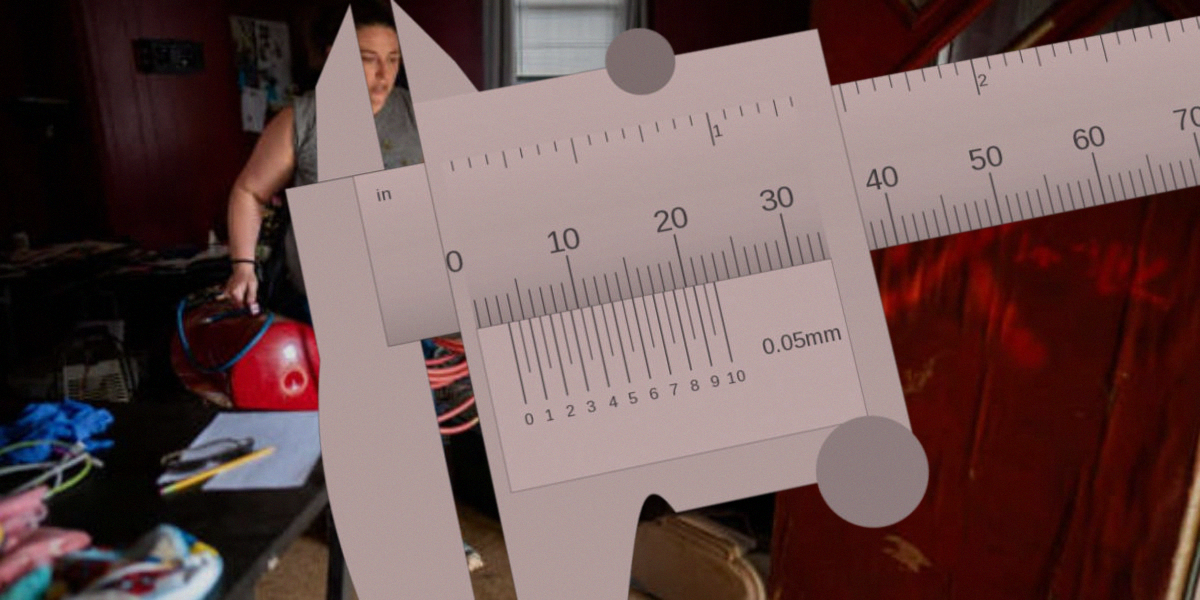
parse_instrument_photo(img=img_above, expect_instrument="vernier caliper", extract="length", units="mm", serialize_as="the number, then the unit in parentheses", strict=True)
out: 3.6 (mm)
